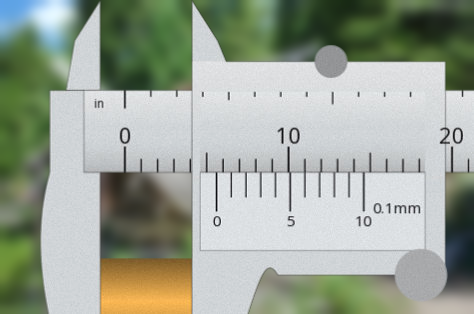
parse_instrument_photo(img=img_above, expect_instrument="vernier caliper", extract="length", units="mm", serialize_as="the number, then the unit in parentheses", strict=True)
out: 5.6 (mm)
